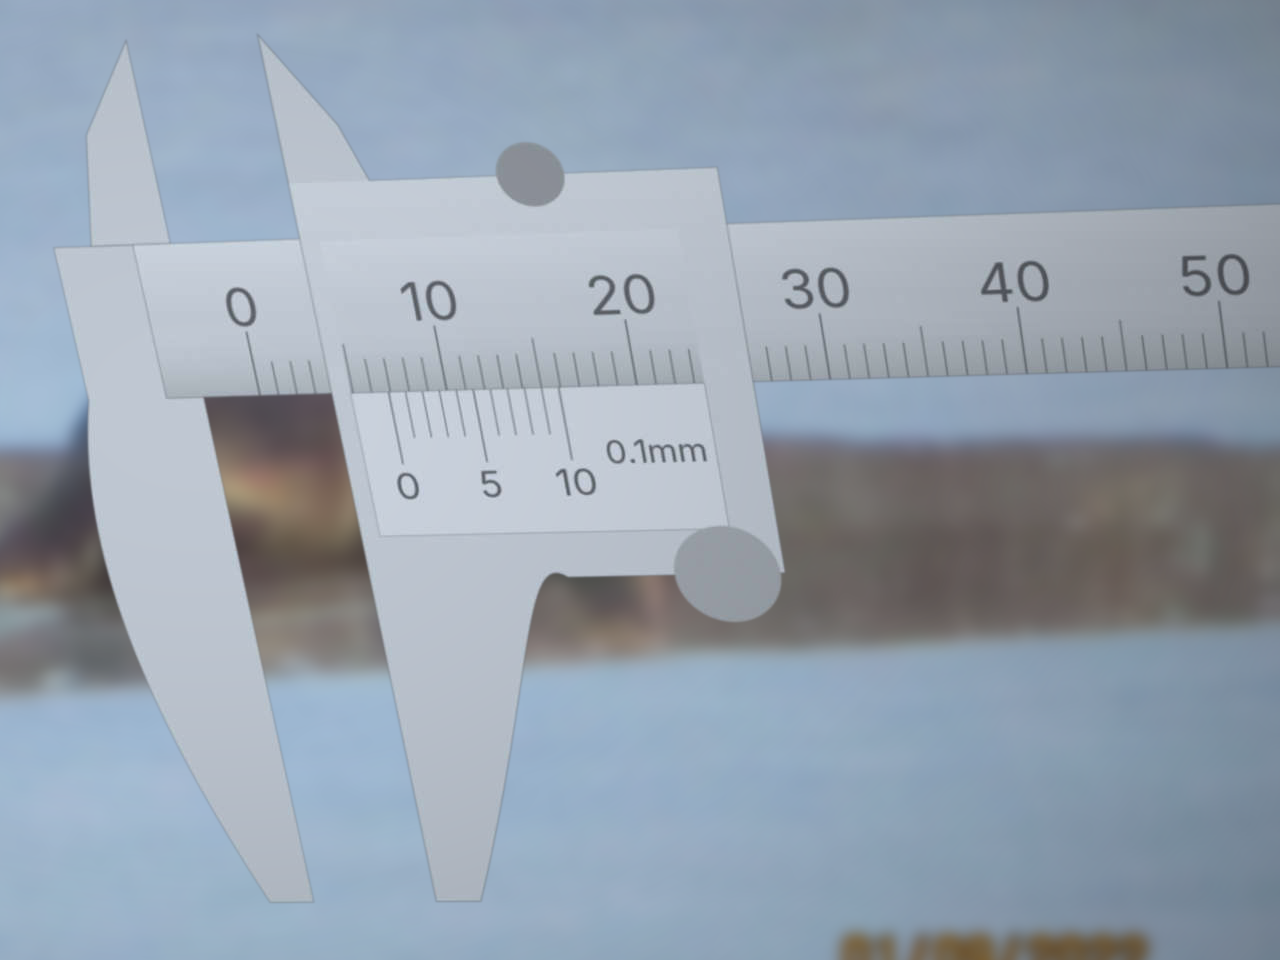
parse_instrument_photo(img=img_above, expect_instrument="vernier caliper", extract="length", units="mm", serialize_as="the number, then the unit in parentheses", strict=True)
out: 6.9 (mm)
